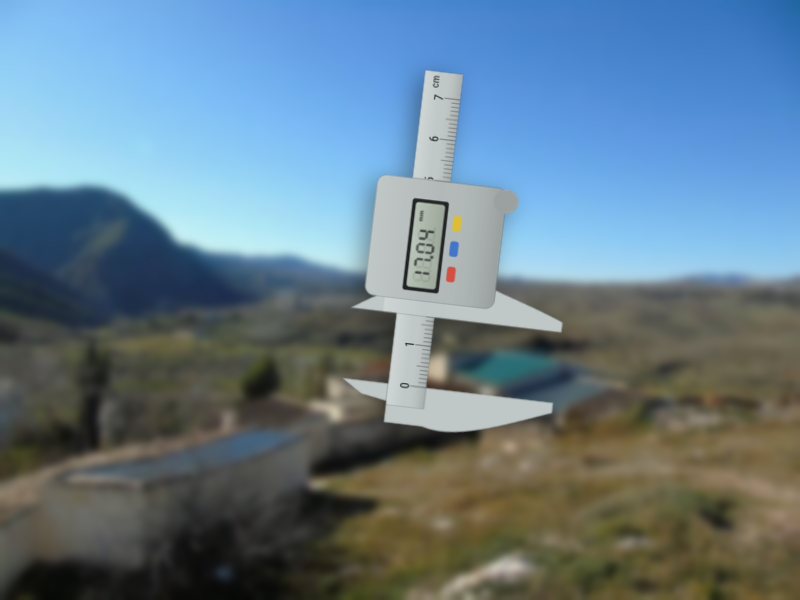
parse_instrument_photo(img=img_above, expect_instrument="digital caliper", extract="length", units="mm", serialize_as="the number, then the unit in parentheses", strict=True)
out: 17.04 (mm)
